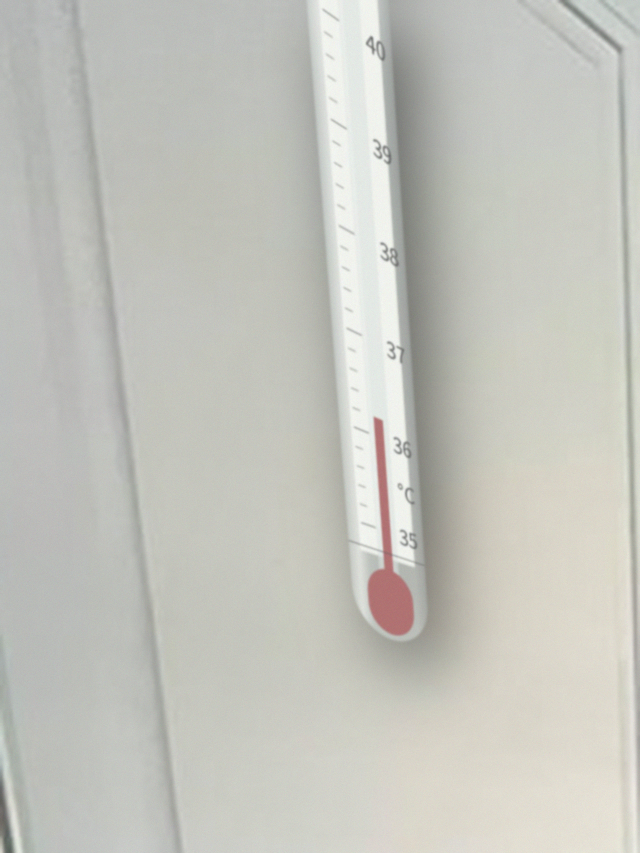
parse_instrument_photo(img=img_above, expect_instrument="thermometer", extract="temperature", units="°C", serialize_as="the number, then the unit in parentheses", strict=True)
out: 36.2 (°C)
